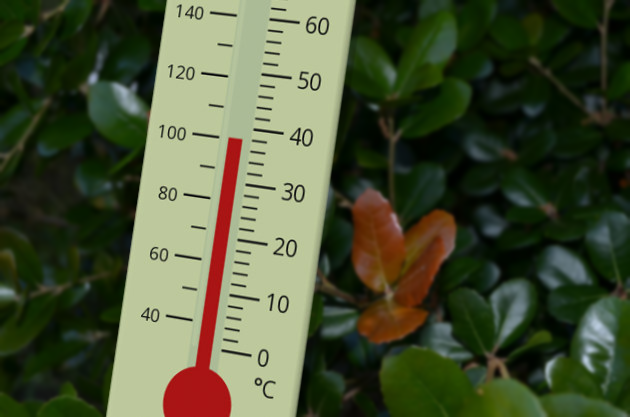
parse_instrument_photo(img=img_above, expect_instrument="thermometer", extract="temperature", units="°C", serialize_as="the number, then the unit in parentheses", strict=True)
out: 38 (°C)
